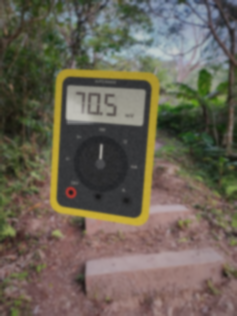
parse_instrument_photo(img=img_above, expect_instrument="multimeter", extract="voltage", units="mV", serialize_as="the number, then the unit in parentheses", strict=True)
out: 70.5 (mV)
